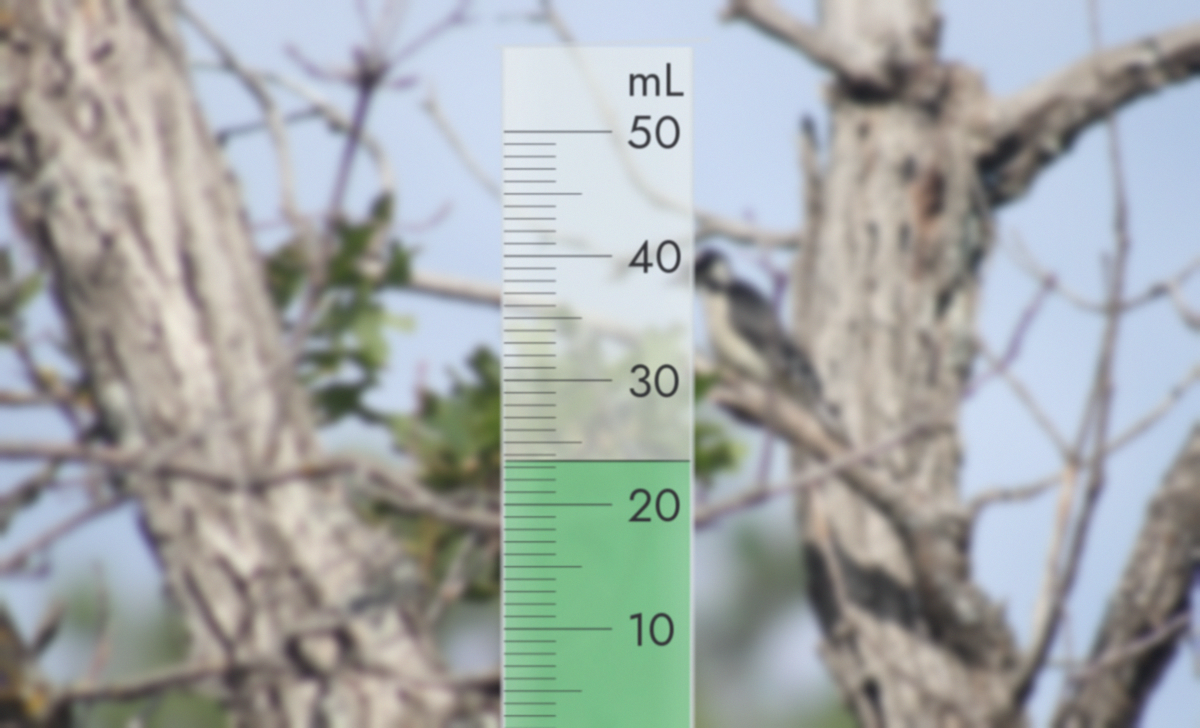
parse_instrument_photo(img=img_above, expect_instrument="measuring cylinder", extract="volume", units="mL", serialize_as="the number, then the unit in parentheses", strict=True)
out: 23.5 (mL)
